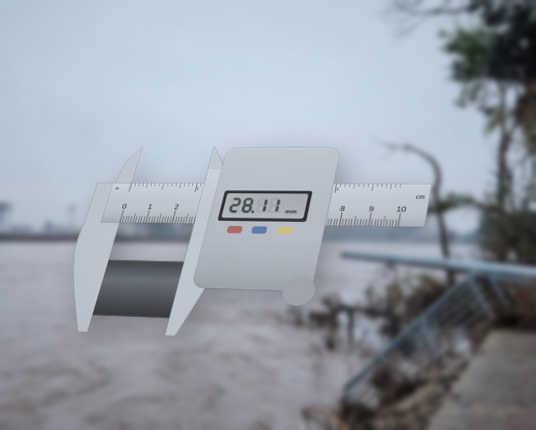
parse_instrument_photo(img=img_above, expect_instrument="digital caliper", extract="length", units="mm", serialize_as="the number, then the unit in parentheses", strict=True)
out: 28.11 (mm)
